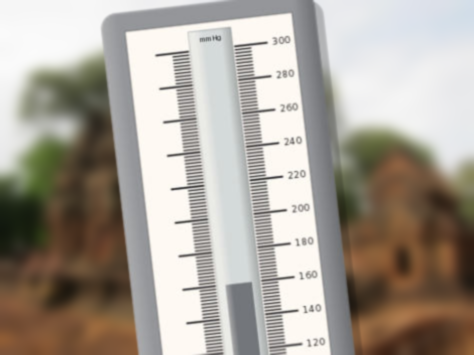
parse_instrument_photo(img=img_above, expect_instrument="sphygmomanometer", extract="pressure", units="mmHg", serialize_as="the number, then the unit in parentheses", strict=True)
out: 160 (mmHg)
